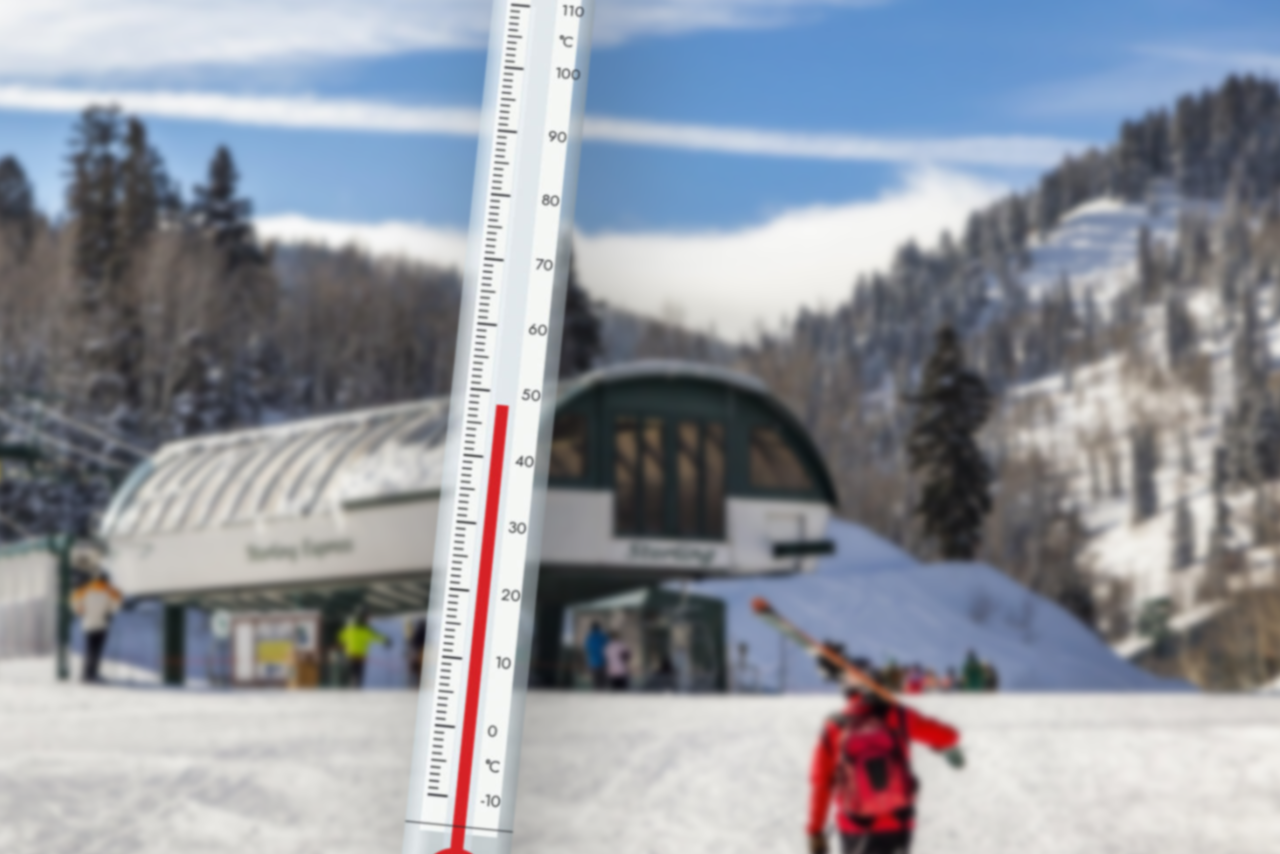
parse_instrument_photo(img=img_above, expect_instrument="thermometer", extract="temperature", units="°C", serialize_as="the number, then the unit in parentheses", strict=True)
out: 48 (°C)
